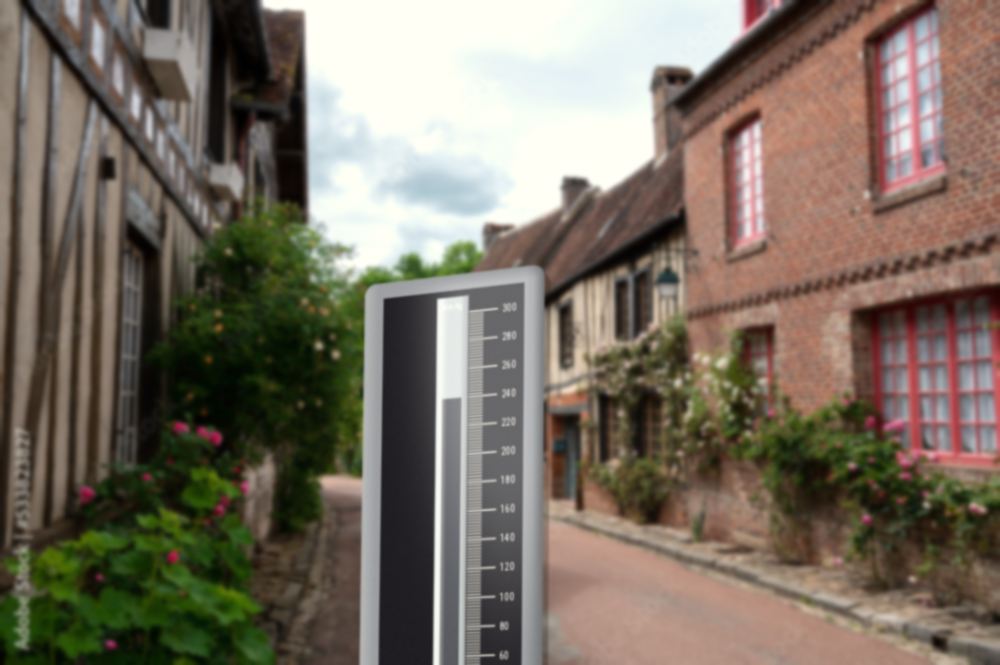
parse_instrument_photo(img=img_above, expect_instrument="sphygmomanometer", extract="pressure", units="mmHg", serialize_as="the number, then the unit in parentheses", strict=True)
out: 240 (mmHg)
